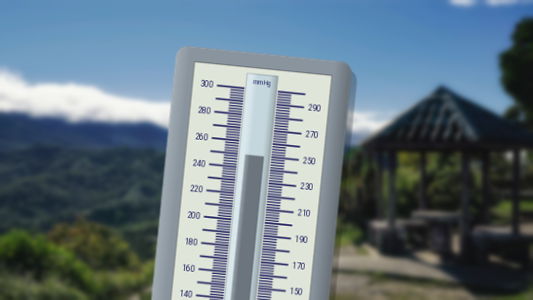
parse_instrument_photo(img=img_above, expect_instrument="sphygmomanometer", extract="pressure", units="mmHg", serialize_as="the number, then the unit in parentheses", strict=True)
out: 250 (mmHg)
